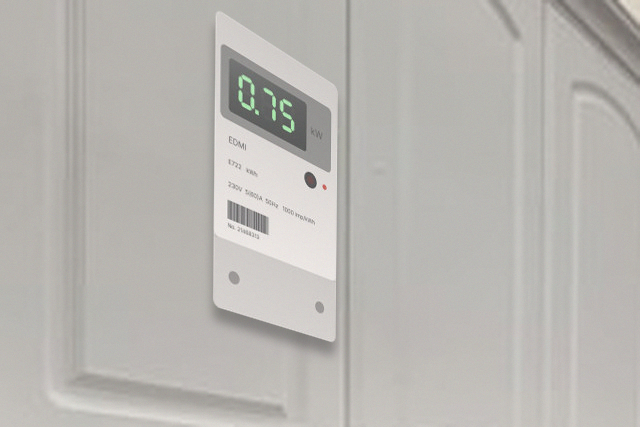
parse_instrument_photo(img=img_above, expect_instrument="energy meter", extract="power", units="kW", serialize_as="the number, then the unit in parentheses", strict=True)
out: 0.75 (kW)
